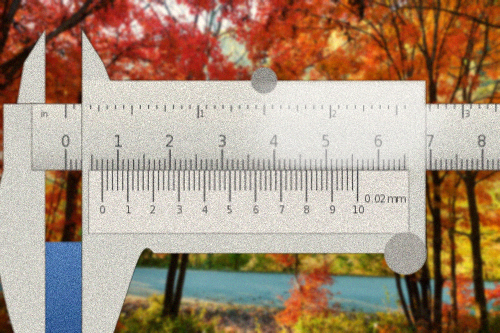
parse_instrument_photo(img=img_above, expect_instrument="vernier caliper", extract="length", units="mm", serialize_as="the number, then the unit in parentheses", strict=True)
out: 7.0 (mm)
